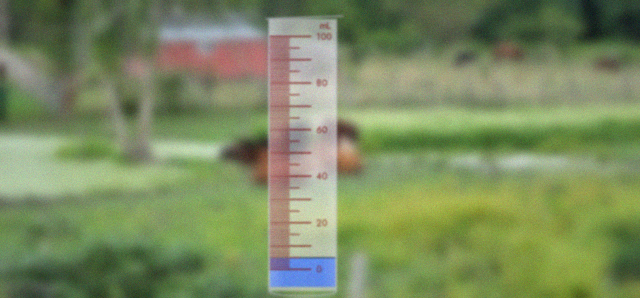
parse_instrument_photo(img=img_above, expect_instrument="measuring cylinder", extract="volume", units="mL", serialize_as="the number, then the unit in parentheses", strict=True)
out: 5 (mL)
